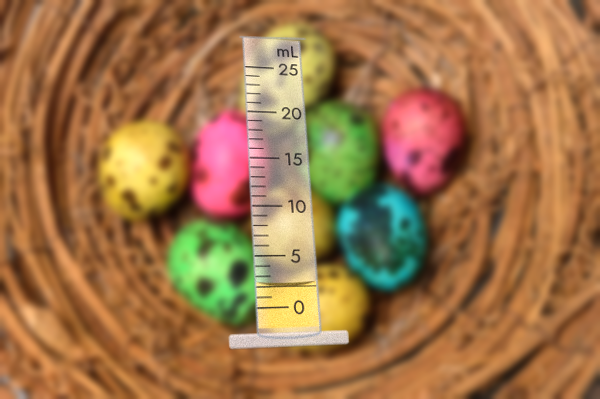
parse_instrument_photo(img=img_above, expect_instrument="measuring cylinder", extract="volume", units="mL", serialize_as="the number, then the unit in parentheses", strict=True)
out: 2 (mL)
